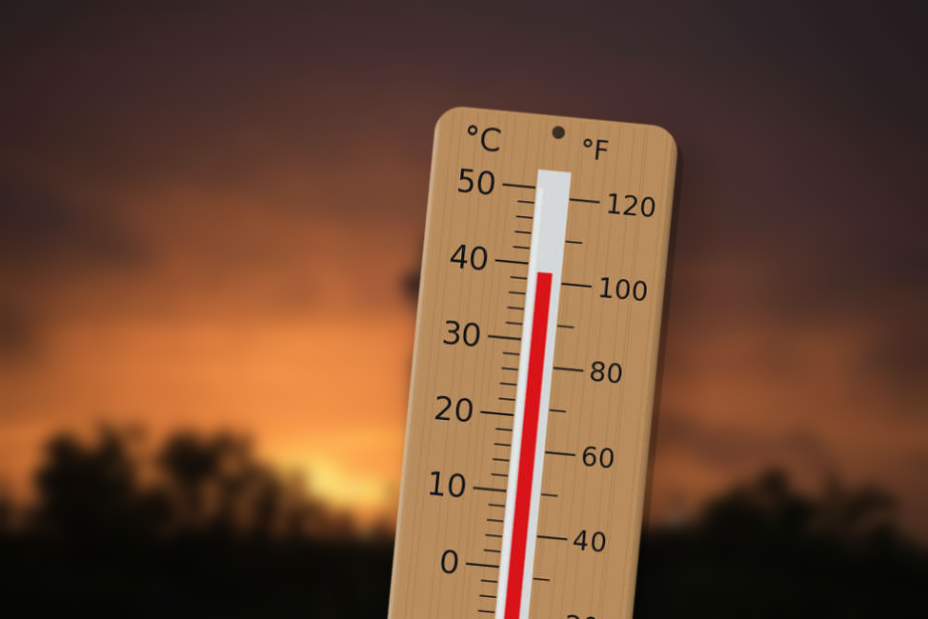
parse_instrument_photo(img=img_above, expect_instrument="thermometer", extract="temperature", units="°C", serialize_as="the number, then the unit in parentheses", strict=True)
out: 39 (°C)
